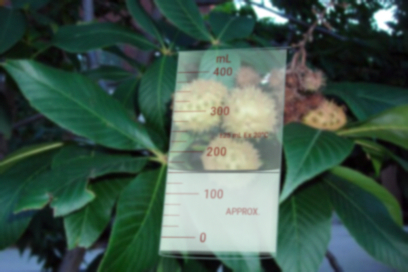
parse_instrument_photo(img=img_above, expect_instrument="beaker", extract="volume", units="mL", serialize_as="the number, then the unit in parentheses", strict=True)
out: 150 (mL)
